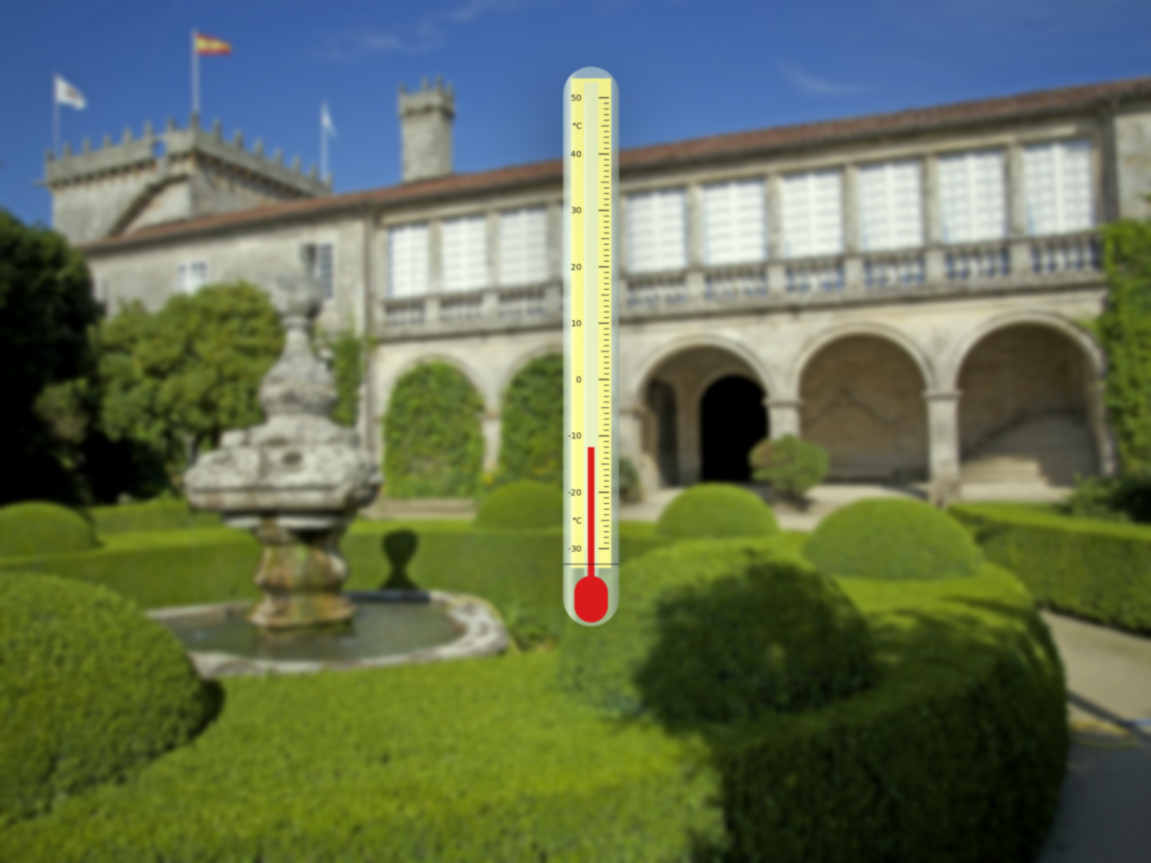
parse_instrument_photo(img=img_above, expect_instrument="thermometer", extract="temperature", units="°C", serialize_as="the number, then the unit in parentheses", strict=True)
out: -12 (°C)
